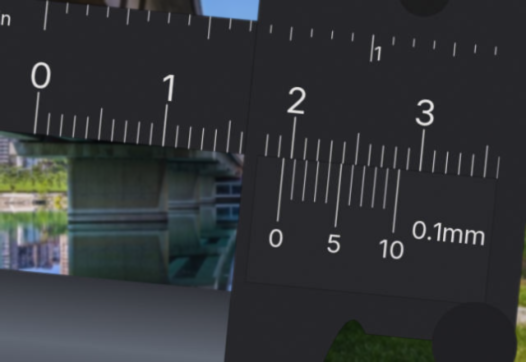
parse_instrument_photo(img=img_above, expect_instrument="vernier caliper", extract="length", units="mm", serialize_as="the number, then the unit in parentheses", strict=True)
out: 19.4 (mm)
